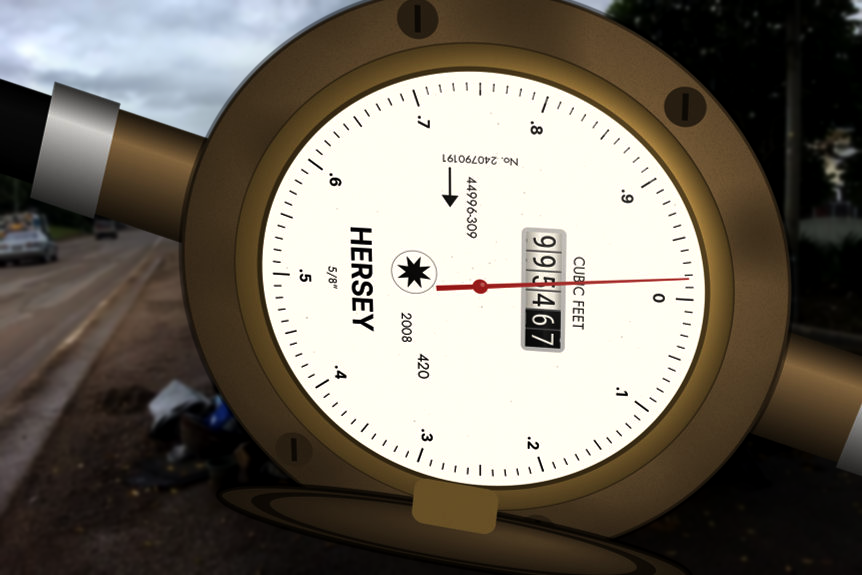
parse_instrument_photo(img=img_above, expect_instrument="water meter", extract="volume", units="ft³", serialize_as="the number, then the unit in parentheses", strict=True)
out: 995466.98 (ft³)
